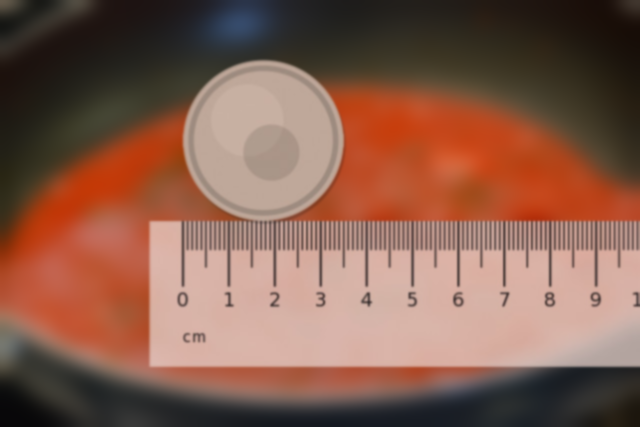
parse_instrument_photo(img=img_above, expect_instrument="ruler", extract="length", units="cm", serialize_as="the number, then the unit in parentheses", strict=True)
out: 3.5 (cm)
